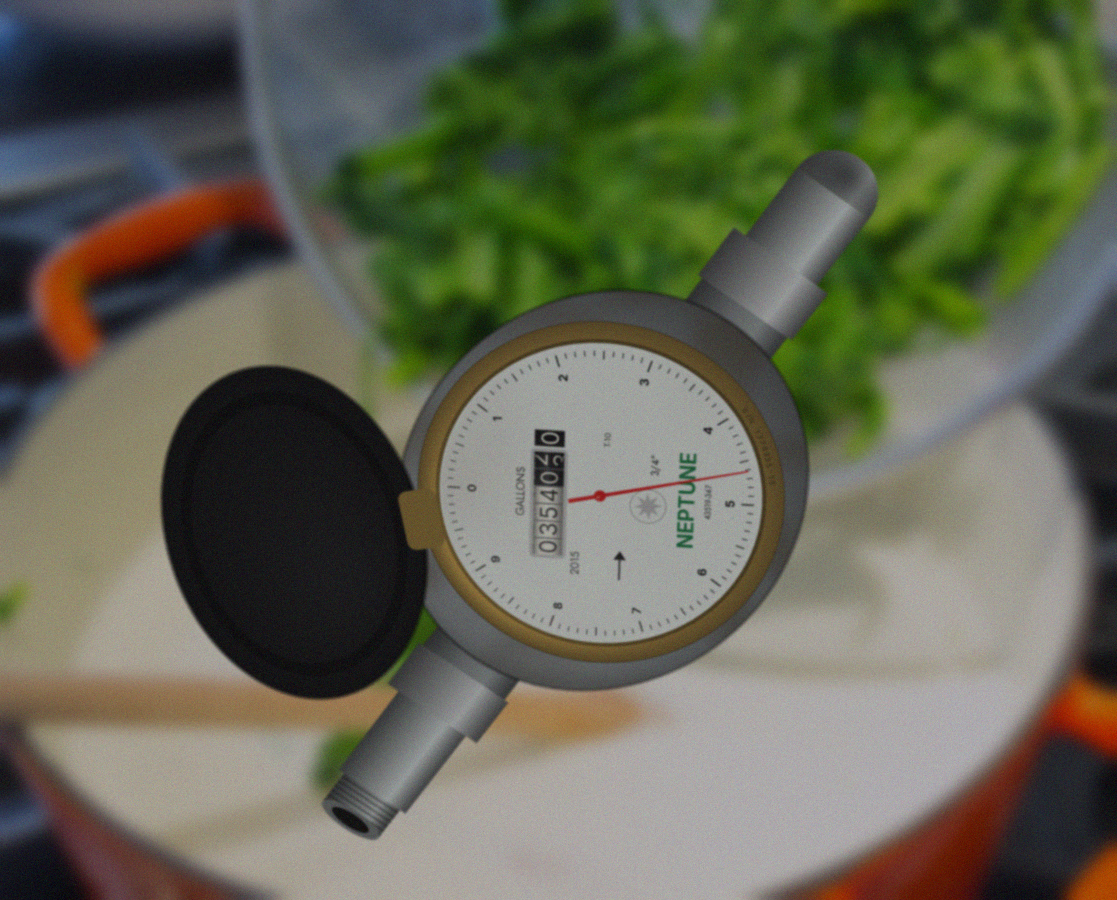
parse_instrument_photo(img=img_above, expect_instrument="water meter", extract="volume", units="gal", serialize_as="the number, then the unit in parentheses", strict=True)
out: 354024.6 (gal)
